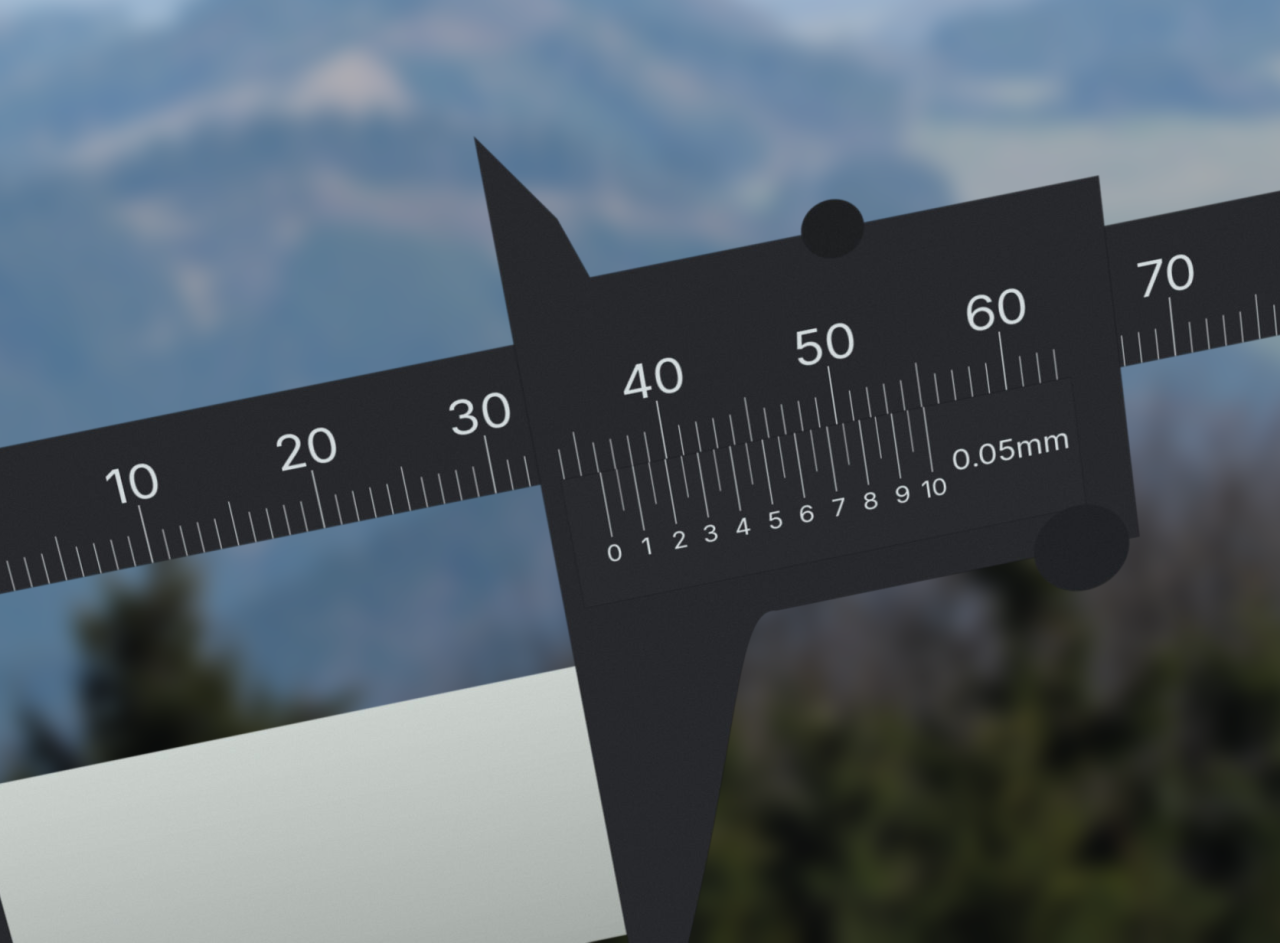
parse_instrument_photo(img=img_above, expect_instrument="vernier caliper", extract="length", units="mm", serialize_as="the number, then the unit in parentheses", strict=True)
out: 36.1 (mm)
